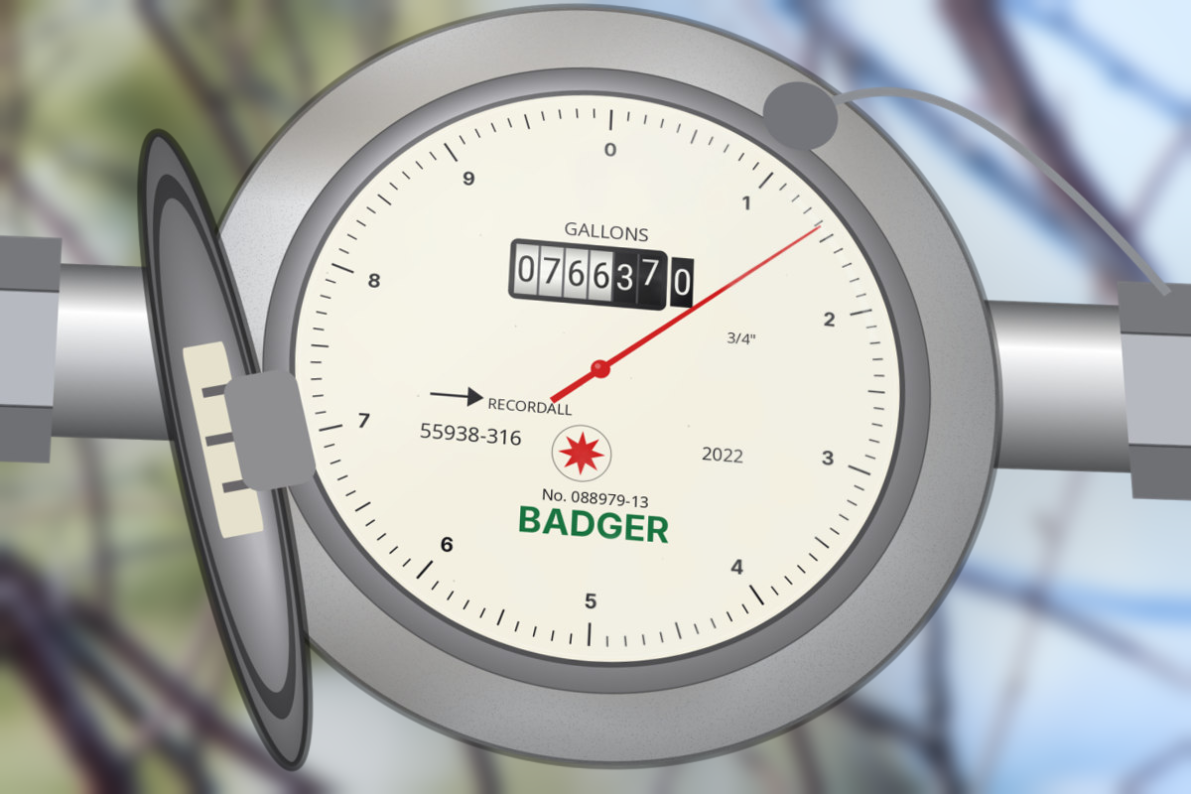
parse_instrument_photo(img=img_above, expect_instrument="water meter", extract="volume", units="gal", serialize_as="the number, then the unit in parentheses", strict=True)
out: 766371.4 (gal)
